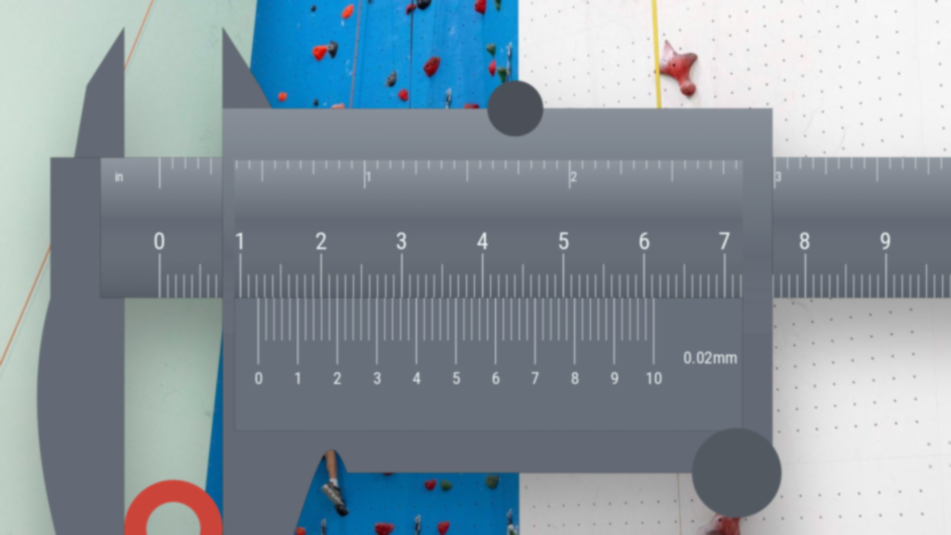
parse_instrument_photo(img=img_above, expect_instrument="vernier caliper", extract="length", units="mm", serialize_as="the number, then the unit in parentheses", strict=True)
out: 12.2 (mm)
